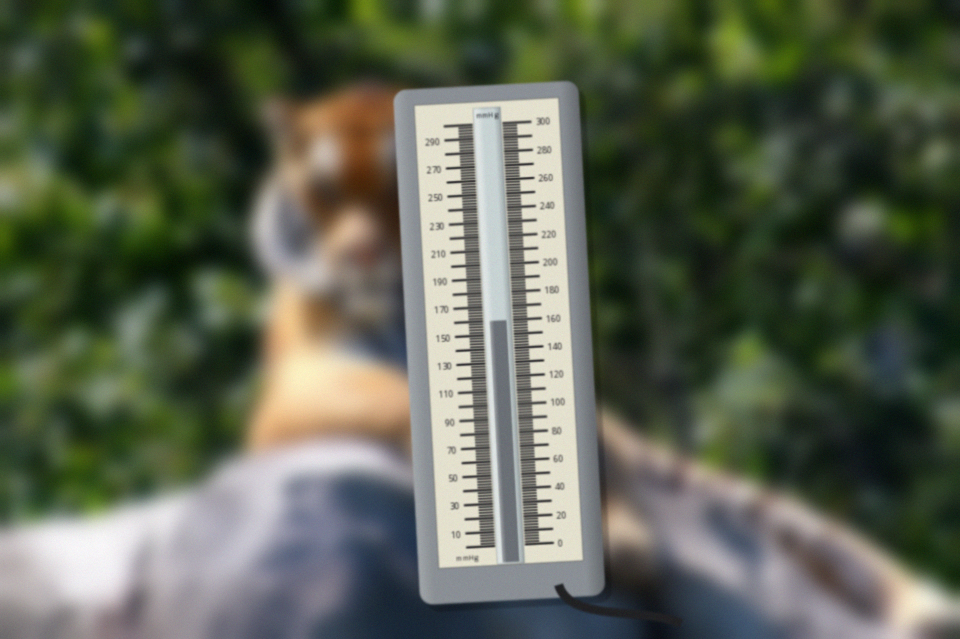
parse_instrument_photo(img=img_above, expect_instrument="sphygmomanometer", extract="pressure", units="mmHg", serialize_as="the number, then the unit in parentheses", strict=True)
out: 160 (mmHg)
